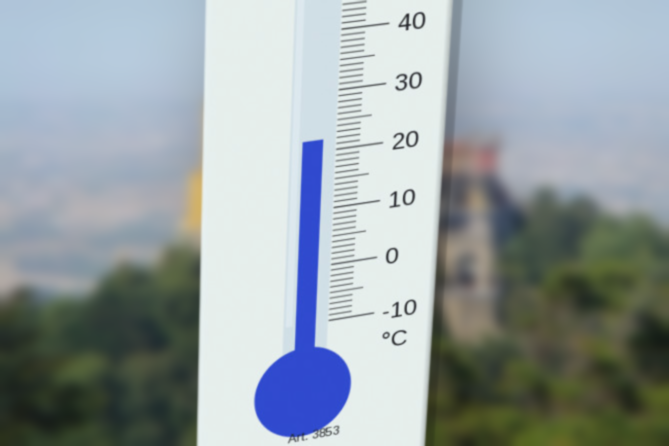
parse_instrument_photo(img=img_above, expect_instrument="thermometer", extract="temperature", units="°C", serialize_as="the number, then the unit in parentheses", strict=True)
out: 22 (°C)
